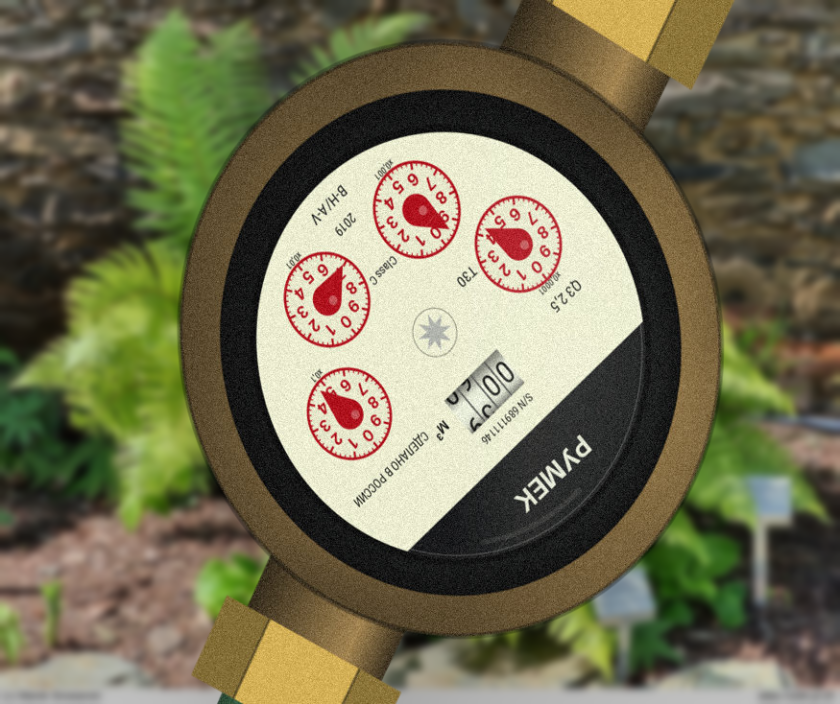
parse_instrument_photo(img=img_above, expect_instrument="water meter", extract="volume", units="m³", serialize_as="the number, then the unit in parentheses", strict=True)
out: 59.4694 (m³)
